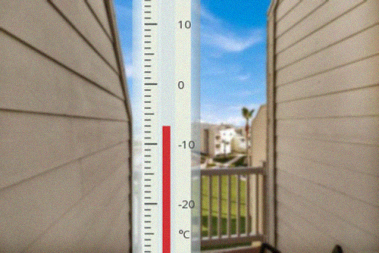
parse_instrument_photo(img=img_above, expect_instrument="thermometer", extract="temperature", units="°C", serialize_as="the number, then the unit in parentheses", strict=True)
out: -7 (°C)
